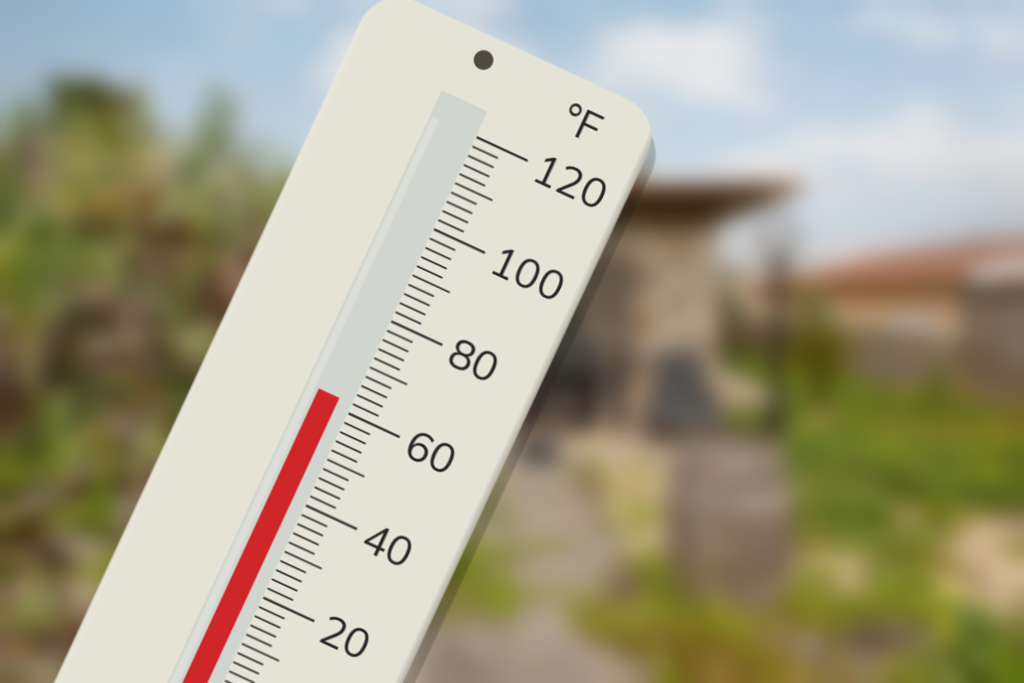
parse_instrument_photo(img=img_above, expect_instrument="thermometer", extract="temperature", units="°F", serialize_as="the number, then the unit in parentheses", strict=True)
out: 62 (°F)
